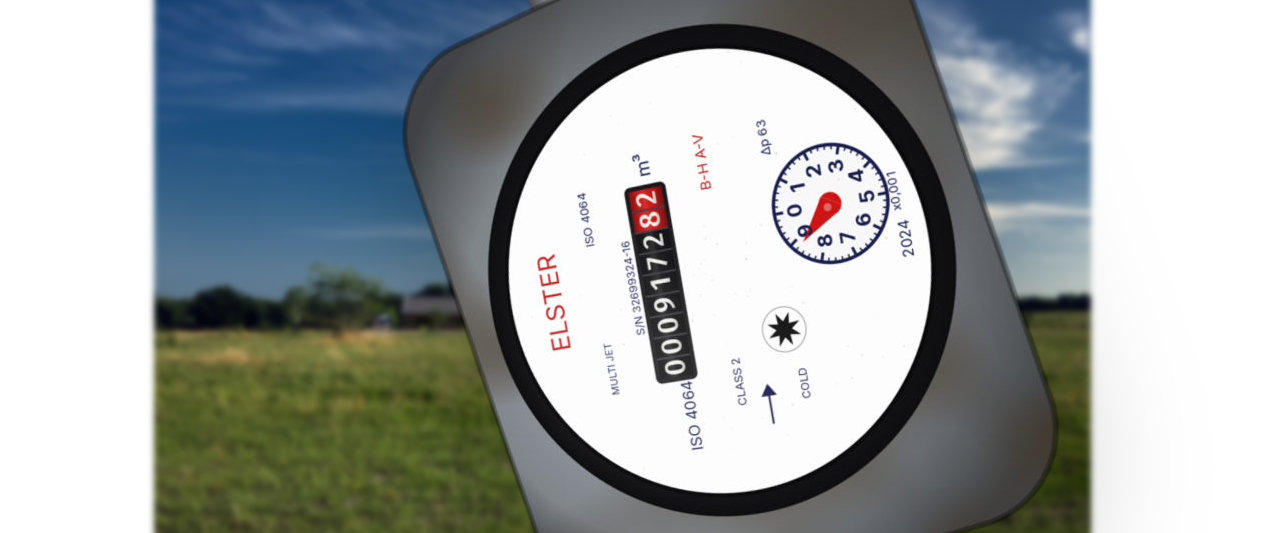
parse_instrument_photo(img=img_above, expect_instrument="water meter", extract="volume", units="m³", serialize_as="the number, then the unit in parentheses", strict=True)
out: 9172.828 (m³)
